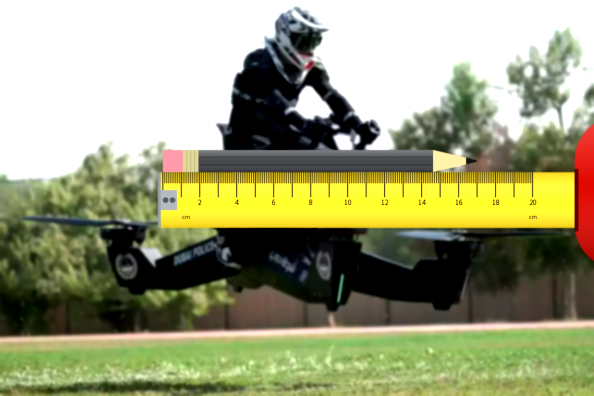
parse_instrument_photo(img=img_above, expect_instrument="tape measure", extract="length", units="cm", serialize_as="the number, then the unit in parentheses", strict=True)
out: 17 (cm)
